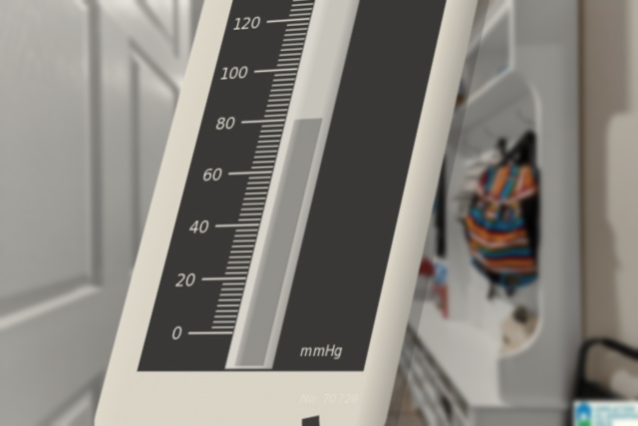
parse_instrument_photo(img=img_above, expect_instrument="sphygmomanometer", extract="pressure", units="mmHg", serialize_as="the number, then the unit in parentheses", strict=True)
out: 80 (mmHg)
